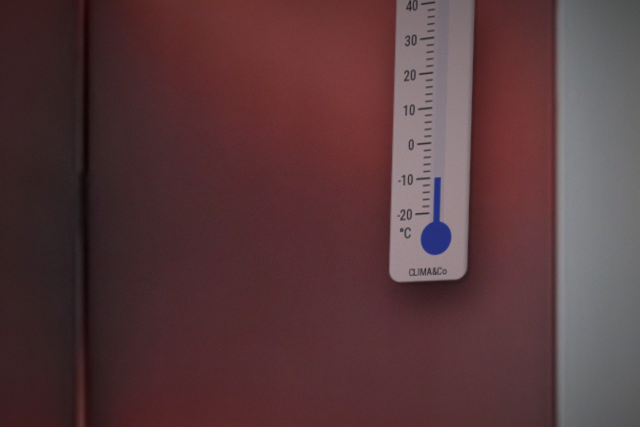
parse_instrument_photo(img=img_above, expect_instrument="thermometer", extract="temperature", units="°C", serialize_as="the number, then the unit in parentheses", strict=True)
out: -10 (°C)
